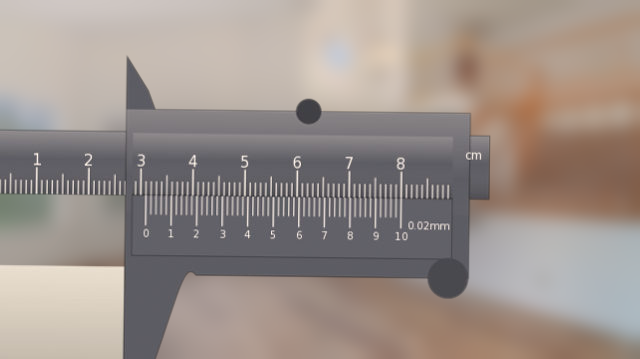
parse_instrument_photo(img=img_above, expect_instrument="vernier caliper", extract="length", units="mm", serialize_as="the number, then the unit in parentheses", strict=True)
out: 31.0 (mm)
